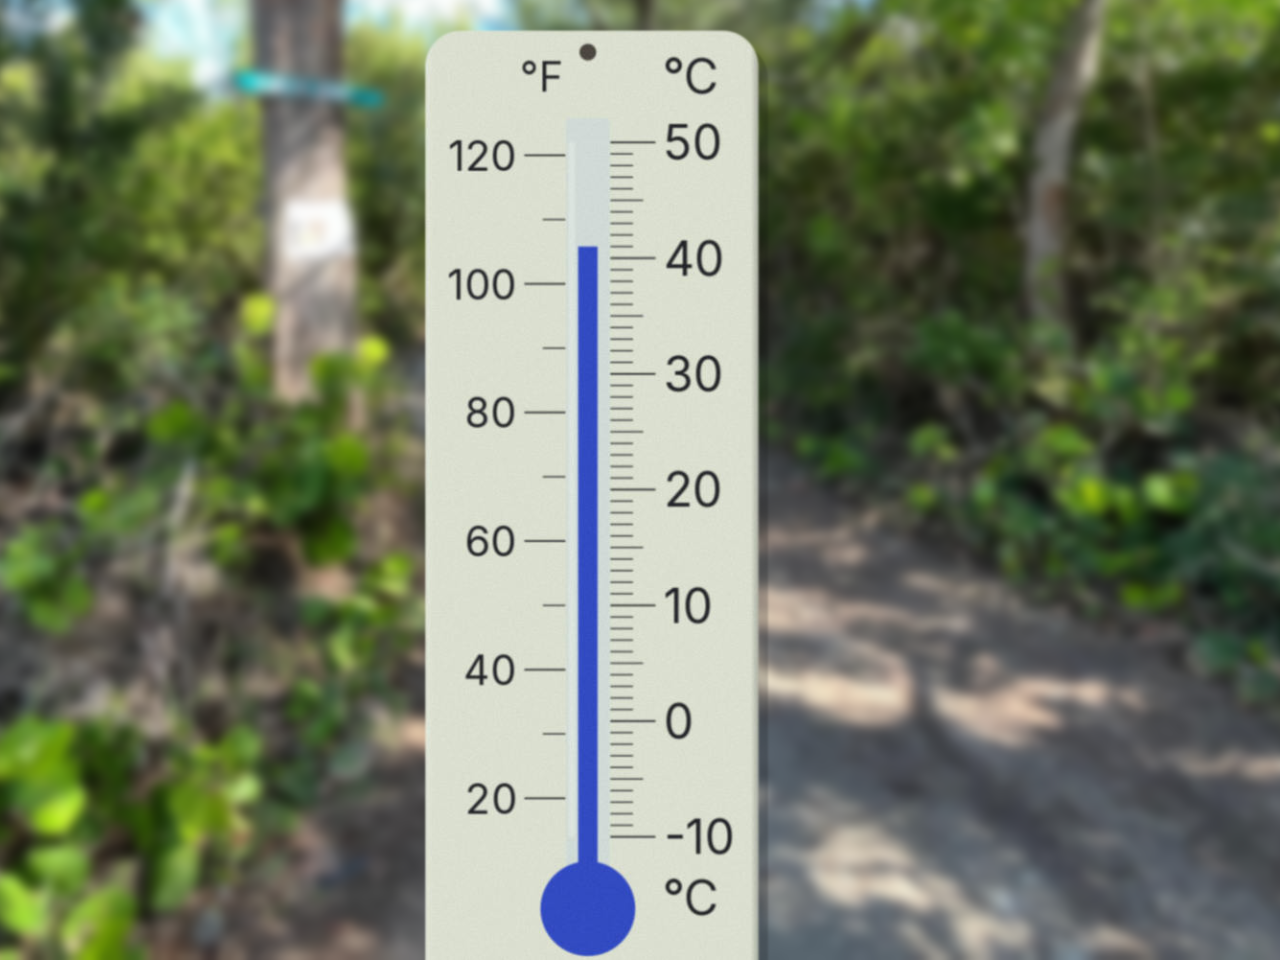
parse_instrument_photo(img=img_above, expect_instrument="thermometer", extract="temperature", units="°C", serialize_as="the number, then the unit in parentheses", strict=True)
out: 41 (°C)
